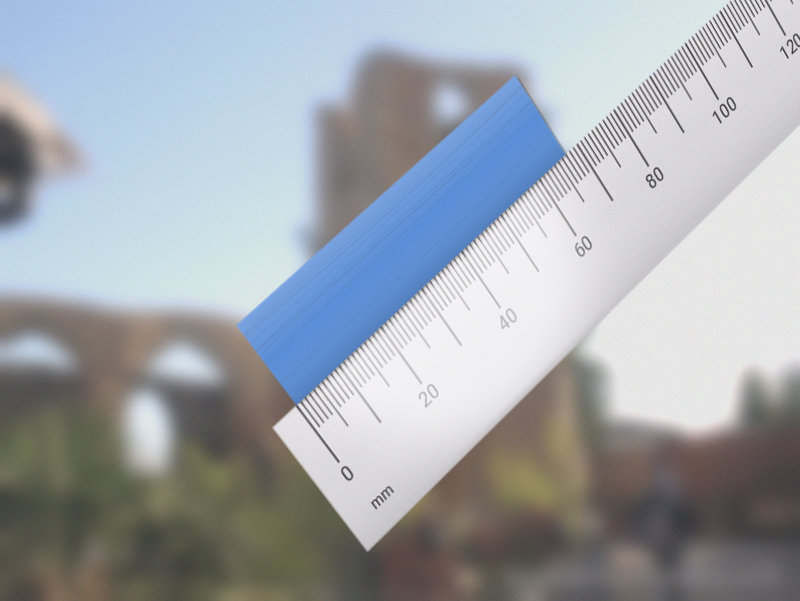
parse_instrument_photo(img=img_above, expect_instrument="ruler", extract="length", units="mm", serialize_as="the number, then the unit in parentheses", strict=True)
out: 67 (mm)
